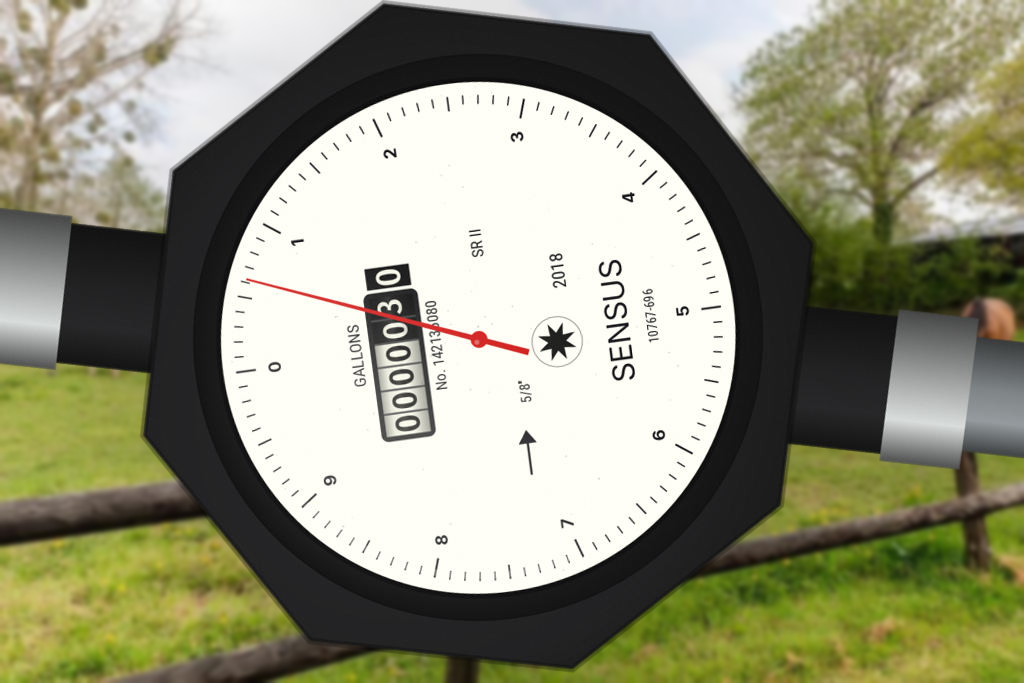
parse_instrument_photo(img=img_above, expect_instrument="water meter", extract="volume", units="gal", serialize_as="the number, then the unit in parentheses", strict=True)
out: 30.6 (gal)
